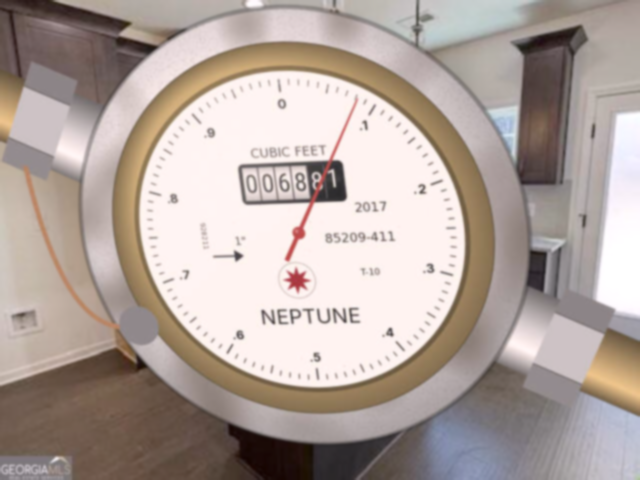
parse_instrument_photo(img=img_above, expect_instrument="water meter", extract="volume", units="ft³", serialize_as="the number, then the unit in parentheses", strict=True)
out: 6881.08 (ft³)
